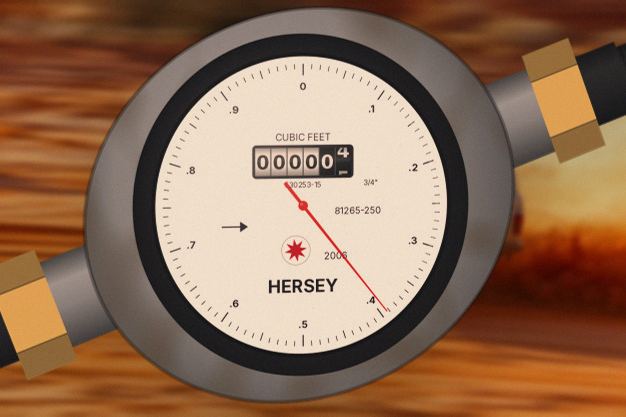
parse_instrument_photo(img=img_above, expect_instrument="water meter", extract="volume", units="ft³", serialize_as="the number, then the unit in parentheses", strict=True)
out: 4.39 (ft³)
